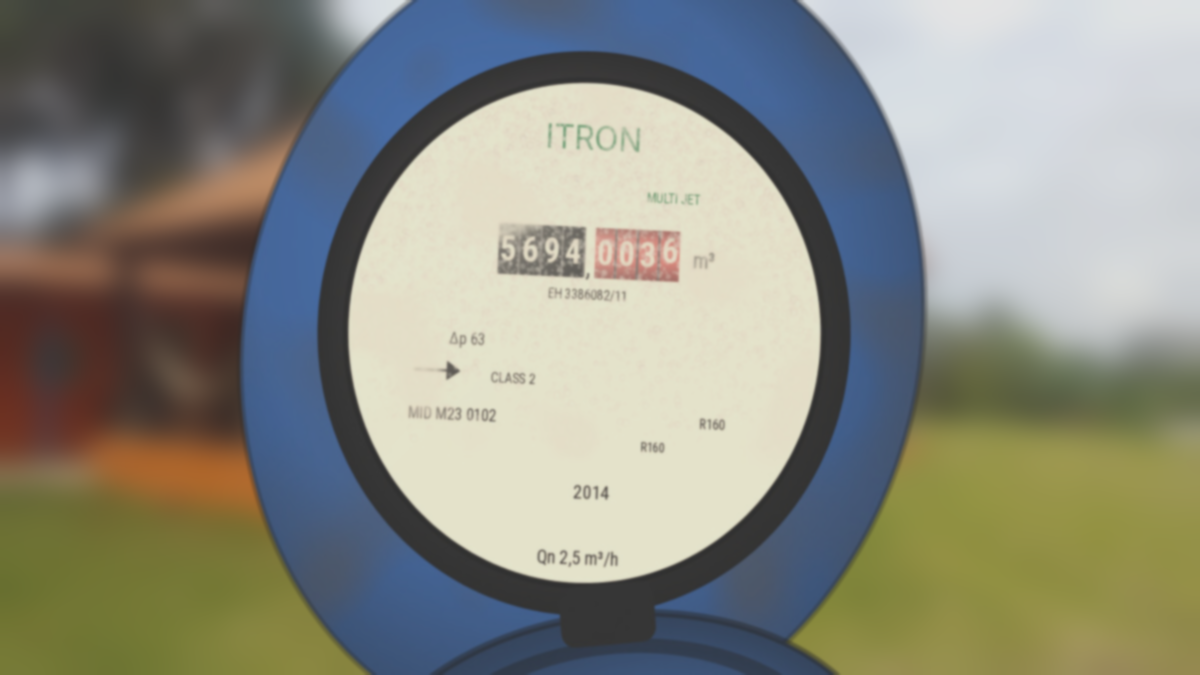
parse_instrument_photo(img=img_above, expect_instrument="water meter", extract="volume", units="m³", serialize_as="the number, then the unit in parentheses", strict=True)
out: 5694.0036 (m³)
